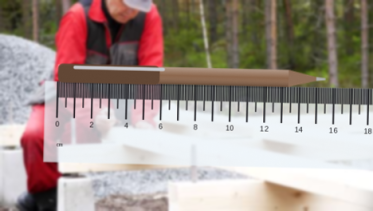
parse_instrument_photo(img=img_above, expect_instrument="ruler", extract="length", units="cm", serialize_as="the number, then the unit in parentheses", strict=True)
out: 15.5 (cm)
